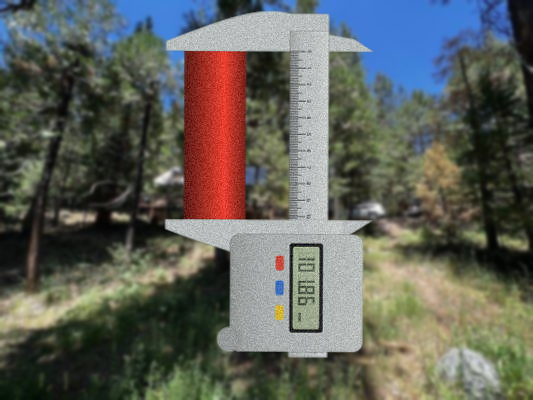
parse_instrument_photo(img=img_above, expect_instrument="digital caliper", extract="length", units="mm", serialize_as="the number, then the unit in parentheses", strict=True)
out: 101.86 (mm)
